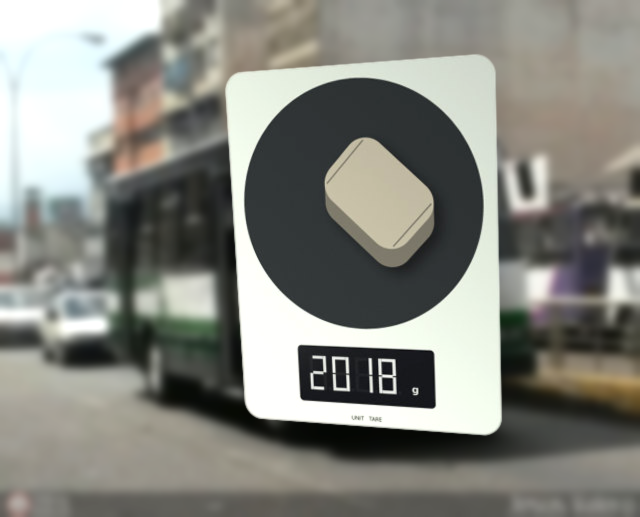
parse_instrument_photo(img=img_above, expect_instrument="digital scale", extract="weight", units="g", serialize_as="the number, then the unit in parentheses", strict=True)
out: 2018 (g)
